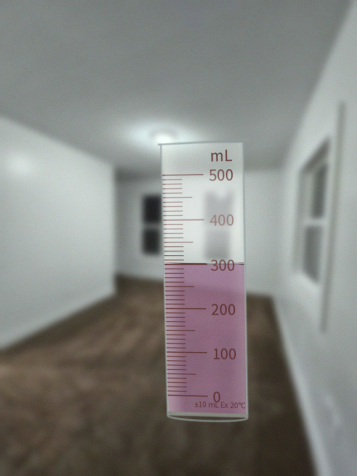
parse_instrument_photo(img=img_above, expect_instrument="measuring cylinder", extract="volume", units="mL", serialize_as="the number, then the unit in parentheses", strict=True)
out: 300 (mL)
